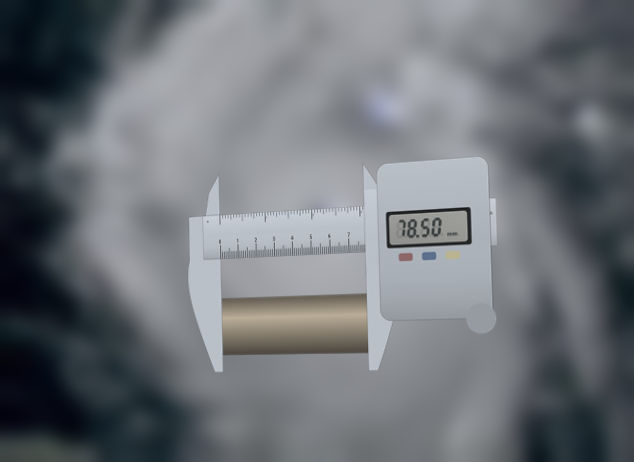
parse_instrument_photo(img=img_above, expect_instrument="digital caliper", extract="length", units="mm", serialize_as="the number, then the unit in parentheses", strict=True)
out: 78.50 (mm)
